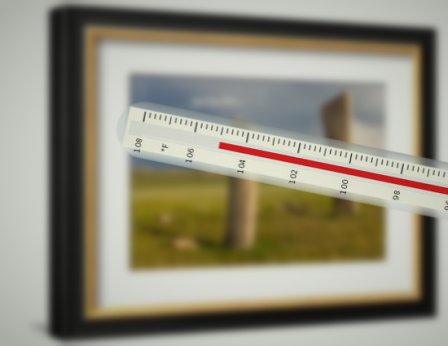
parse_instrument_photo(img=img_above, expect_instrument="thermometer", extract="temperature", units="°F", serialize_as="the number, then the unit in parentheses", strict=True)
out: 105 (°F)
